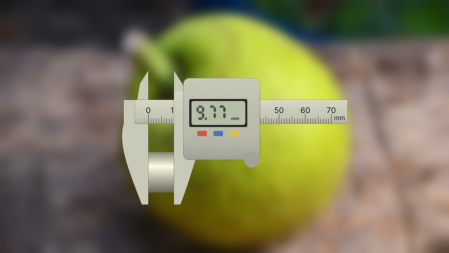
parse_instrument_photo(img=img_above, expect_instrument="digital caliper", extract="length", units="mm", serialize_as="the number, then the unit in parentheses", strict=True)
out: 9.77 (mm)
